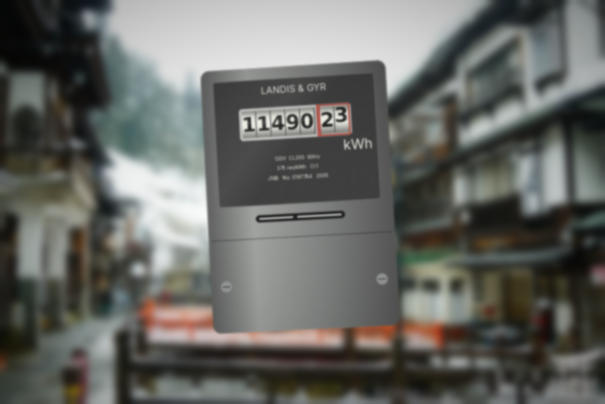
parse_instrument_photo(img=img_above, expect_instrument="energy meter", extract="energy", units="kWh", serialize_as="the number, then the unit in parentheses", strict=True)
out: 11490.23 (kWh)
